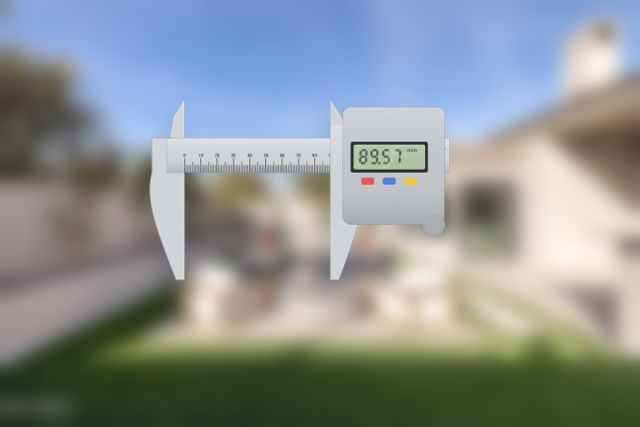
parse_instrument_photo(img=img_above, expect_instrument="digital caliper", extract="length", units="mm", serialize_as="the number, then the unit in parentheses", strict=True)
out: 89.57 (mm)
